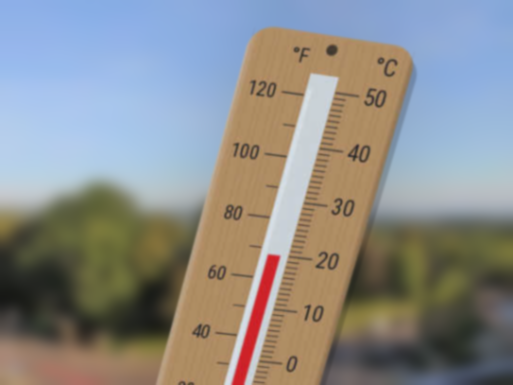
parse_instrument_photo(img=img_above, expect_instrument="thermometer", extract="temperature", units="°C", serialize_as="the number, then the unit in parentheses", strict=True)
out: 20 (°C)
